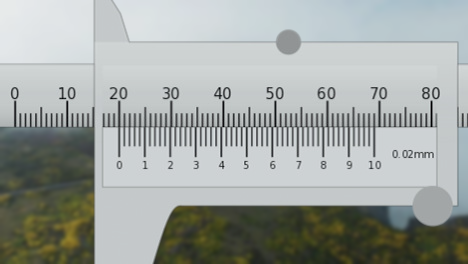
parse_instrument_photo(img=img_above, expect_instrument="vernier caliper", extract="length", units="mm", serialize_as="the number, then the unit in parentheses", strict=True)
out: 20.0 (mm)
